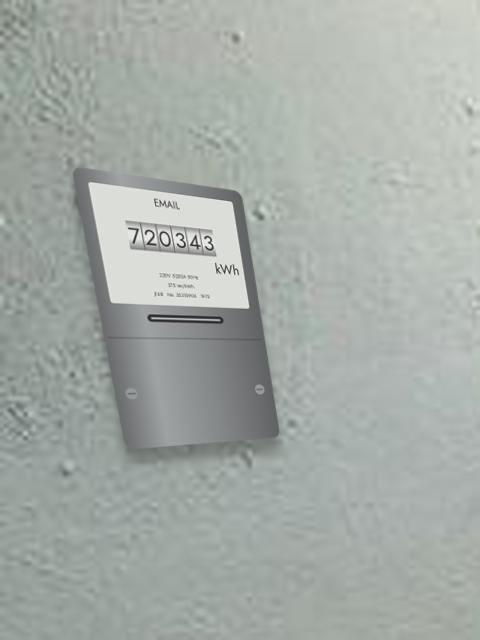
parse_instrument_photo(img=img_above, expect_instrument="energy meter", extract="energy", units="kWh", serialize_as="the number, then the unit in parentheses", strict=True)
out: 720343 (kWh)
